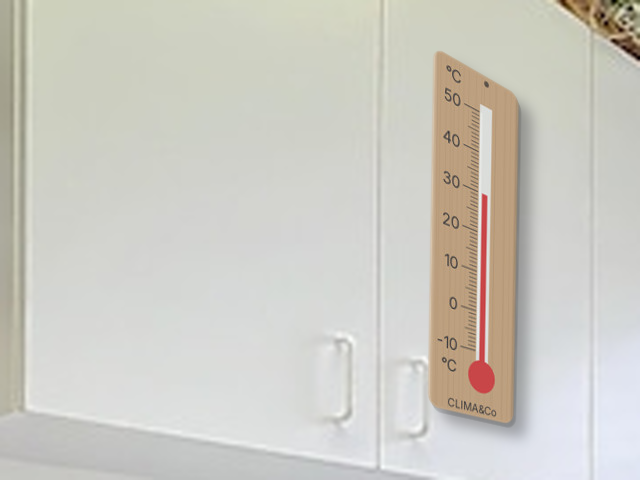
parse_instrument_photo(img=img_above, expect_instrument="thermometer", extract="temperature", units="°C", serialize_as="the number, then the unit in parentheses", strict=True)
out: 30 (°C)
